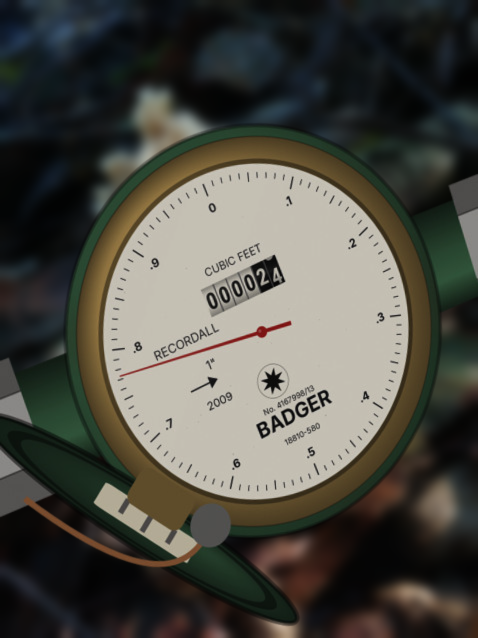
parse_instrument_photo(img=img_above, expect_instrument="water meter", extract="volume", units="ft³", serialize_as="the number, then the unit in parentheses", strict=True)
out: 23.77 (ft³)
